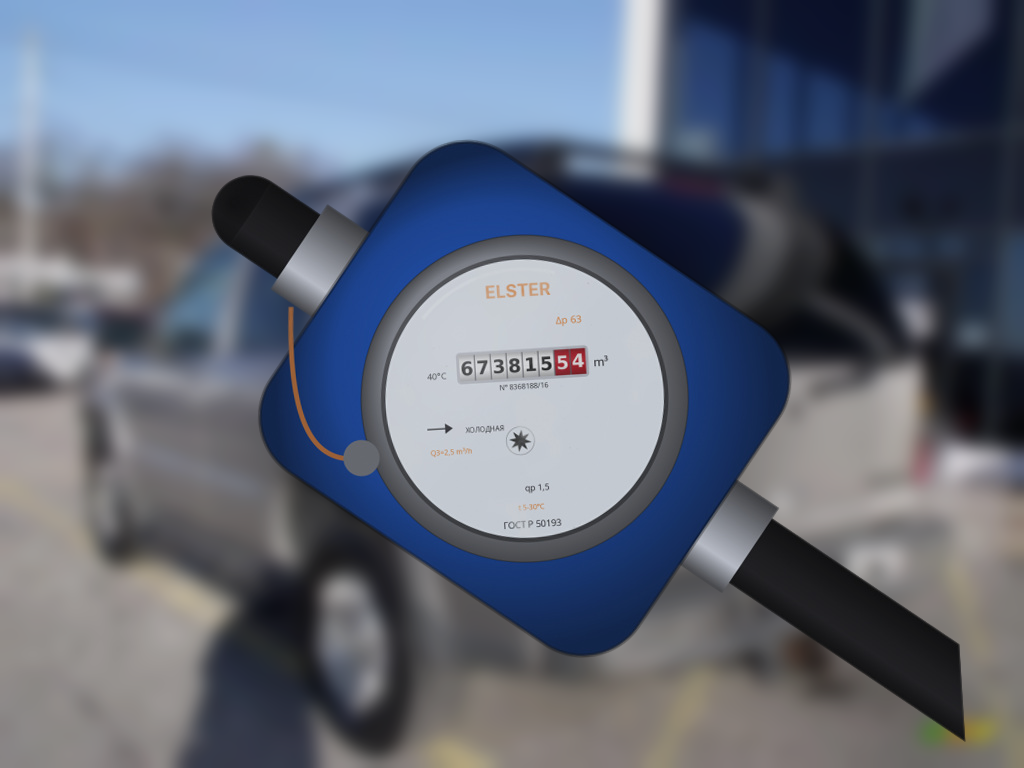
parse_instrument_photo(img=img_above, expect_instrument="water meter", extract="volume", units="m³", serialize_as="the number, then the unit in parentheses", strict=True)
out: 673815.54 (m³)
